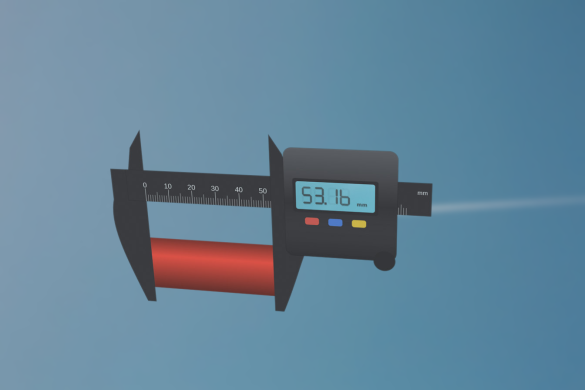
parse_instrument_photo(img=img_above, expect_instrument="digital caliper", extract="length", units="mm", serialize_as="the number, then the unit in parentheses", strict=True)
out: 53.16 (mm)
